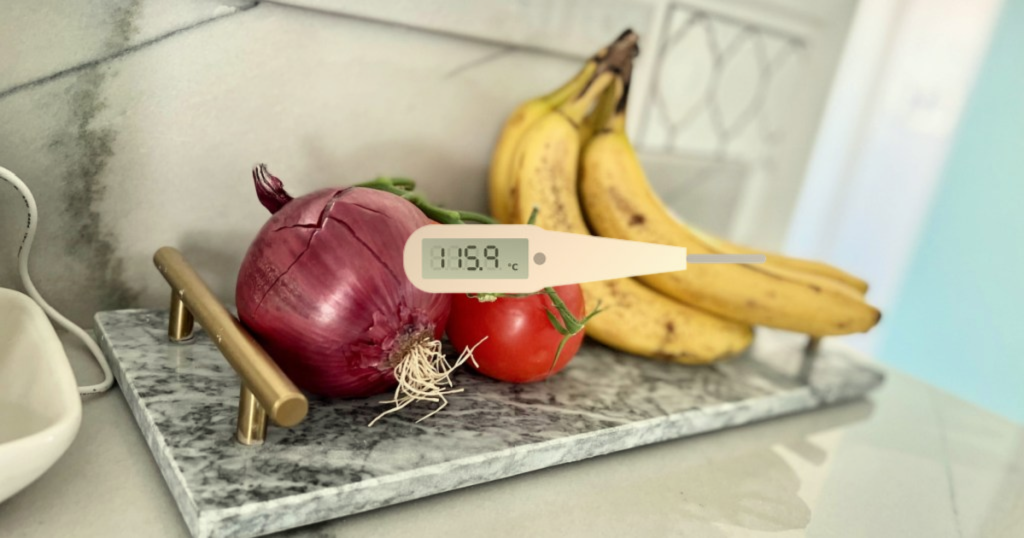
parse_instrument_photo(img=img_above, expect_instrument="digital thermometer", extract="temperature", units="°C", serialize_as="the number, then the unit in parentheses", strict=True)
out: 115.9 (°C)
